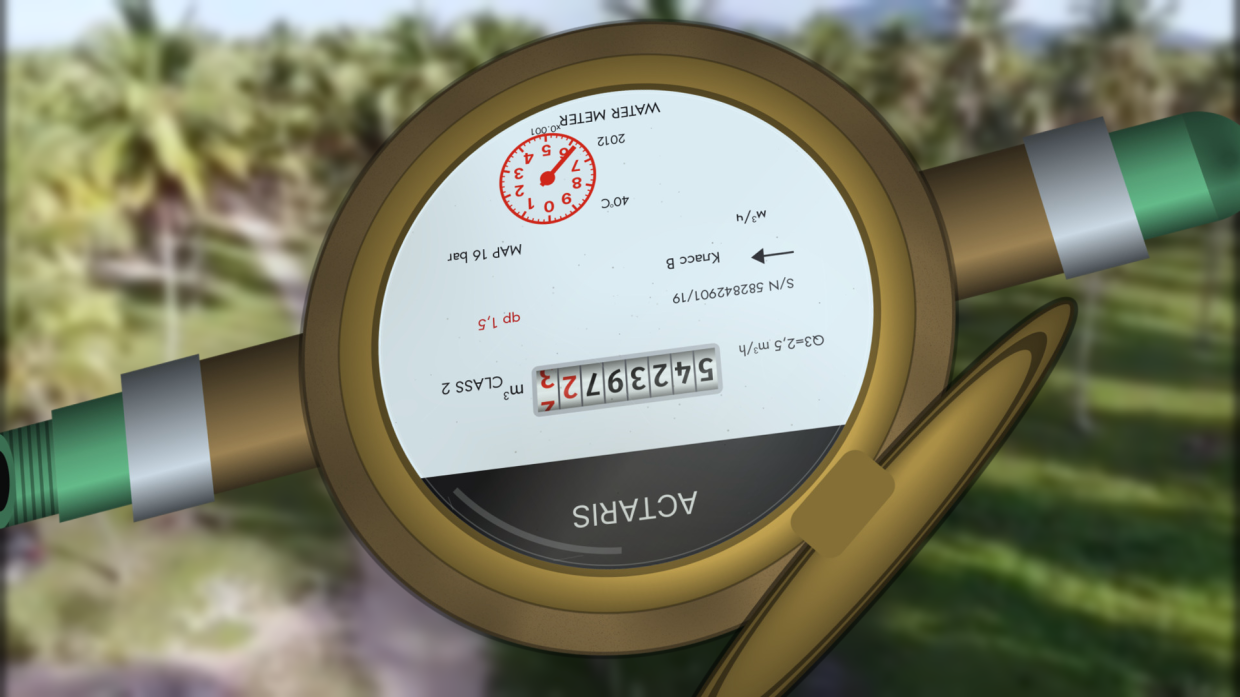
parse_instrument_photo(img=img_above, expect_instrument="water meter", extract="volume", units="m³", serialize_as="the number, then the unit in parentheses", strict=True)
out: 542397.226 (m³)
